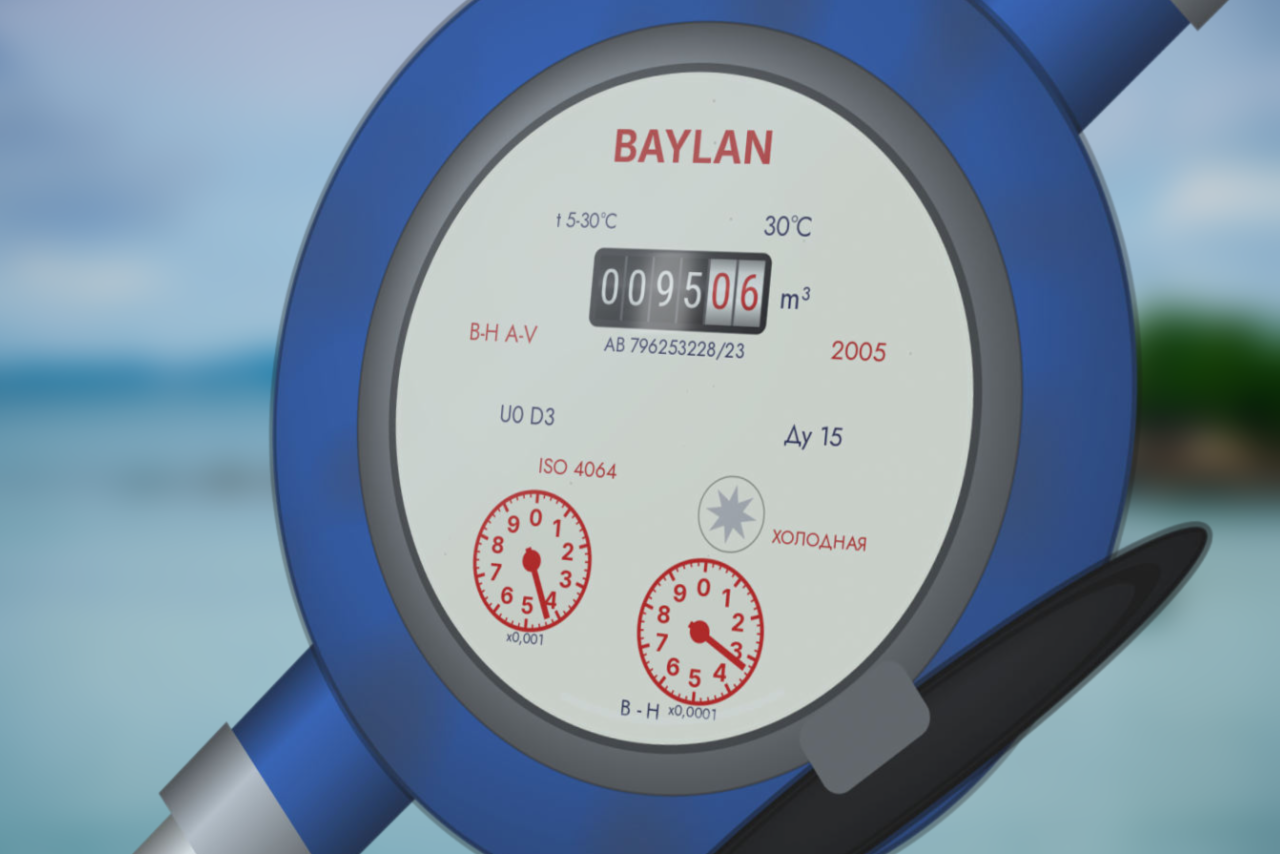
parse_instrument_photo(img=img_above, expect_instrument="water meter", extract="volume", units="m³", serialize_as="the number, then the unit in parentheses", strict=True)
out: 95.0643 (m³)
